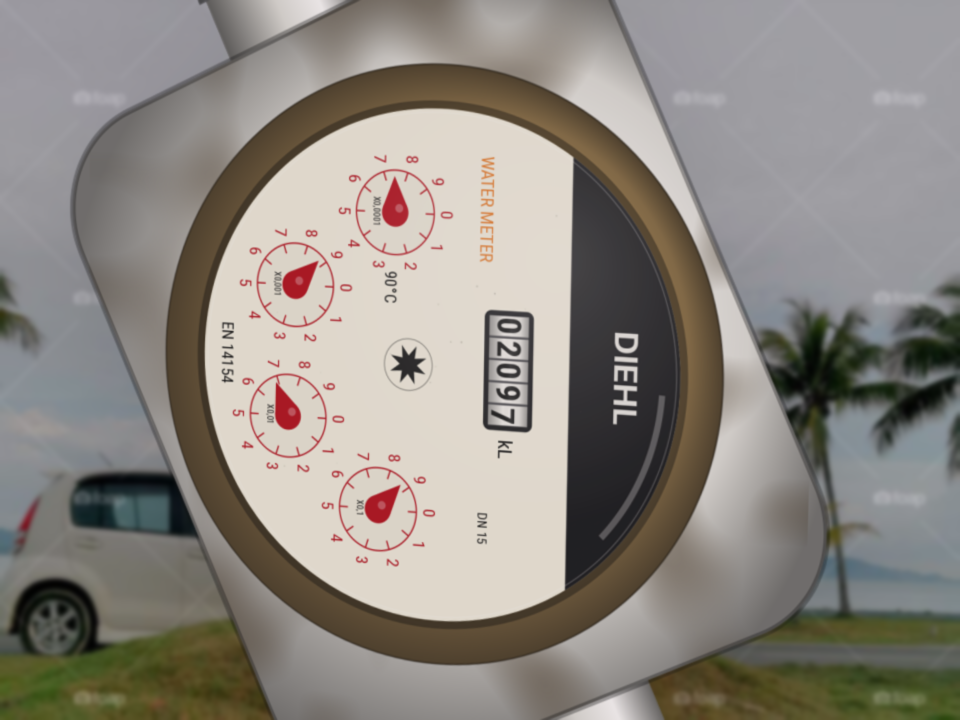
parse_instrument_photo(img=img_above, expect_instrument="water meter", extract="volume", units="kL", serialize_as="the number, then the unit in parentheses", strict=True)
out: 2096.8687 (kL)
